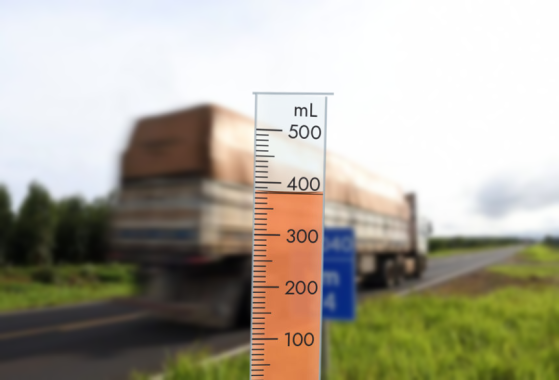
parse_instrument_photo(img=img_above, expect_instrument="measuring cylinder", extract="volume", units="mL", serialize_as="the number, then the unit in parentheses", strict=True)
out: 380 (mL)
